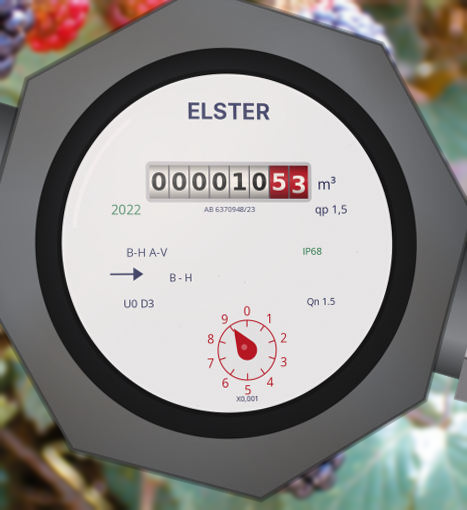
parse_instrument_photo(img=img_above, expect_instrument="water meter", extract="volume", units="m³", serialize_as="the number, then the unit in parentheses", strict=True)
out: 10.529 (m³)
